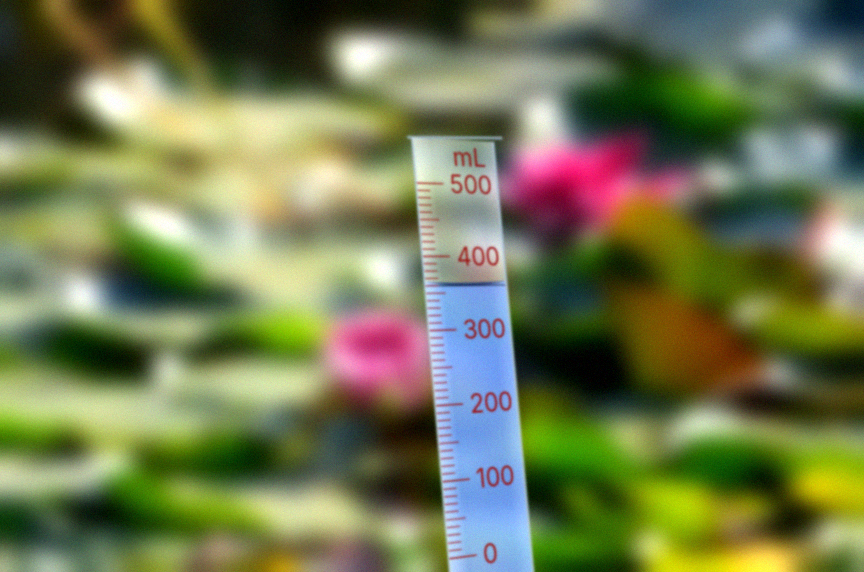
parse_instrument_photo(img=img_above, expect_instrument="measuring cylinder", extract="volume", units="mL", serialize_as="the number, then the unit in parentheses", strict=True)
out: 360 (mL)
